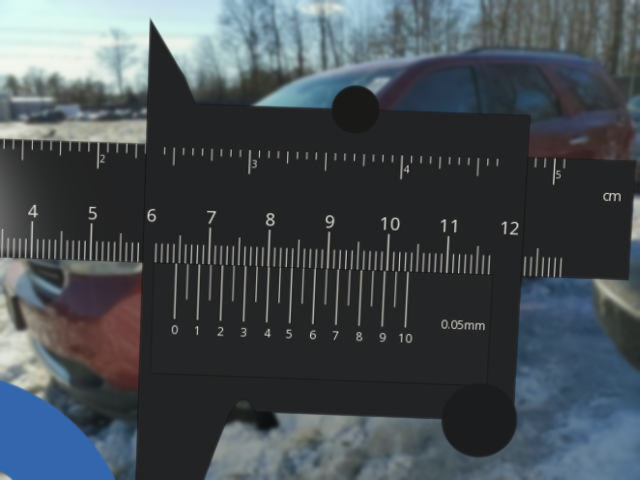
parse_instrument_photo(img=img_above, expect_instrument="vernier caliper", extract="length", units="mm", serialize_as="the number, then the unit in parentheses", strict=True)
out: 64.5 (mm)
